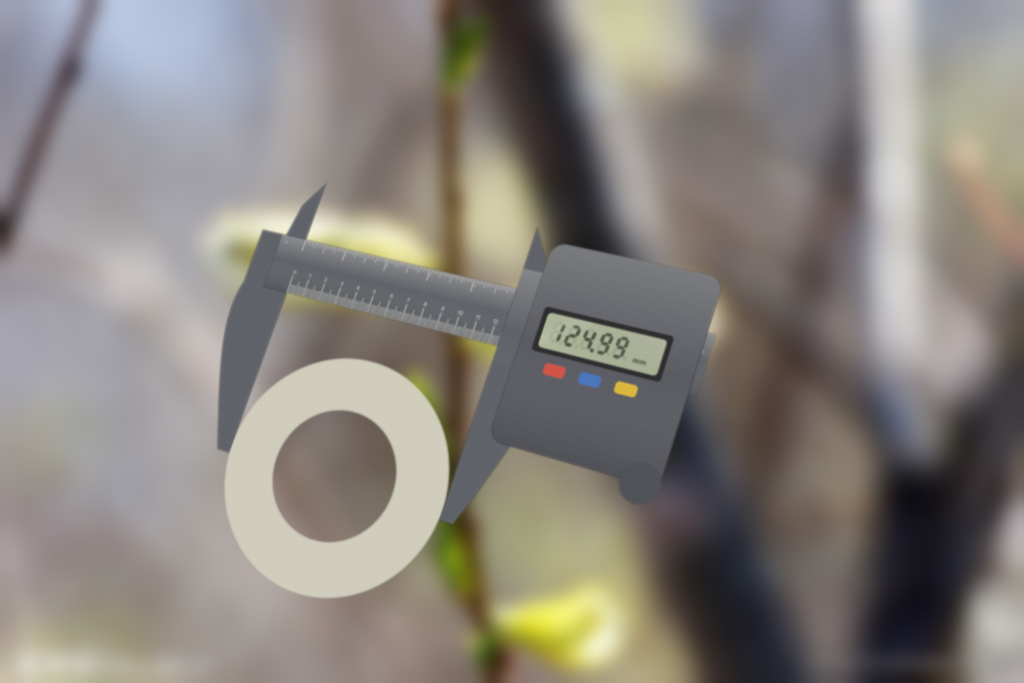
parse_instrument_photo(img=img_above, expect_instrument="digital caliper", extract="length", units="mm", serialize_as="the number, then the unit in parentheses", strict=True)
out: 124.99 (mm)
